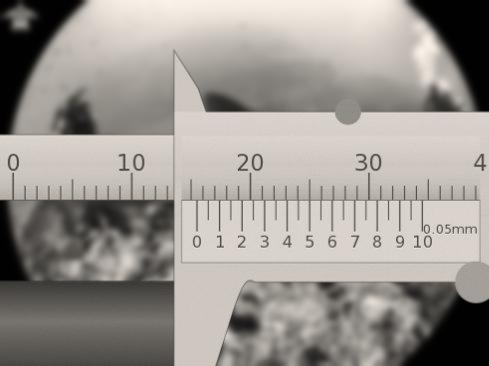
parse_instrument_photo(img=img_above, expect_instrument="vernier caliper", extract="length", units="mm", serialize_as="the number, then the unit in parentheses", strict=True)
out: 15.5 (mm)
